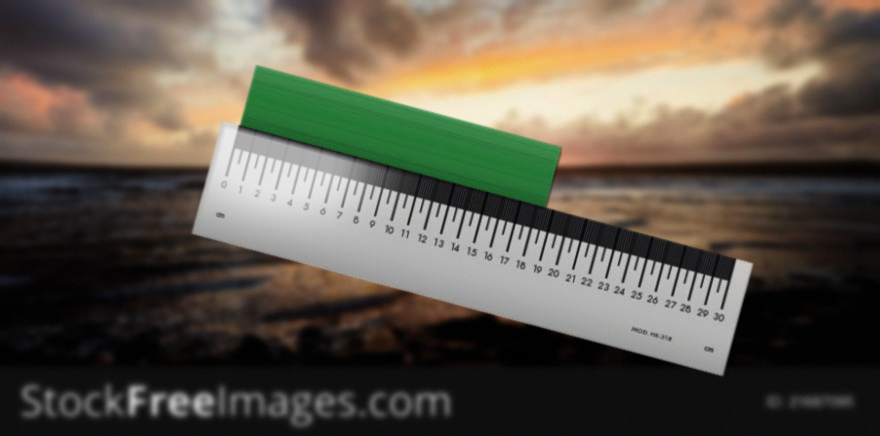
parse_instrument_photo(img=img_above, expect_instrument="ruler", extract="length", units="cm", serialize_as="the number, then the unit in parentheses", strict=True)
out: 18.5 (cm)
